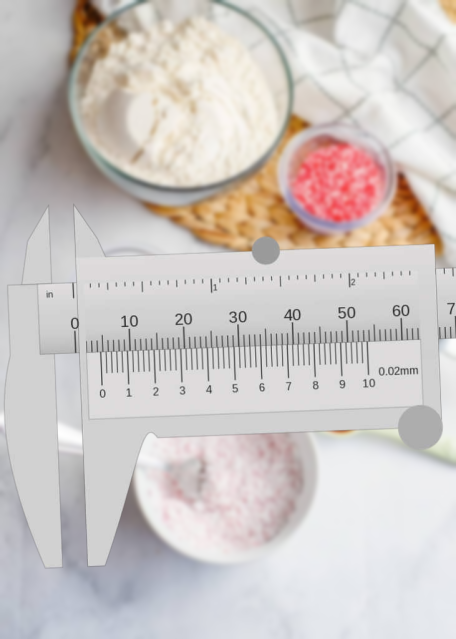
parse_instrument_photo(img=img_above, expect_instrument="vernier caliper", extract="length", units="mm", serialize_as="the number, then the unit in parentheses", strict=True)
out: 4.6 (mm)
